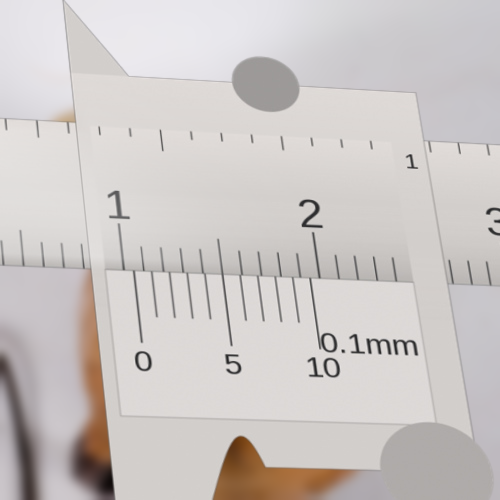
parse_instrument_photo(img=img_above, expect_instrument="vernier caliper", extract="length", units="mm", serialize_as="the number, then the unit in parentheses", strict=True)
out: 10.5 (mm)
